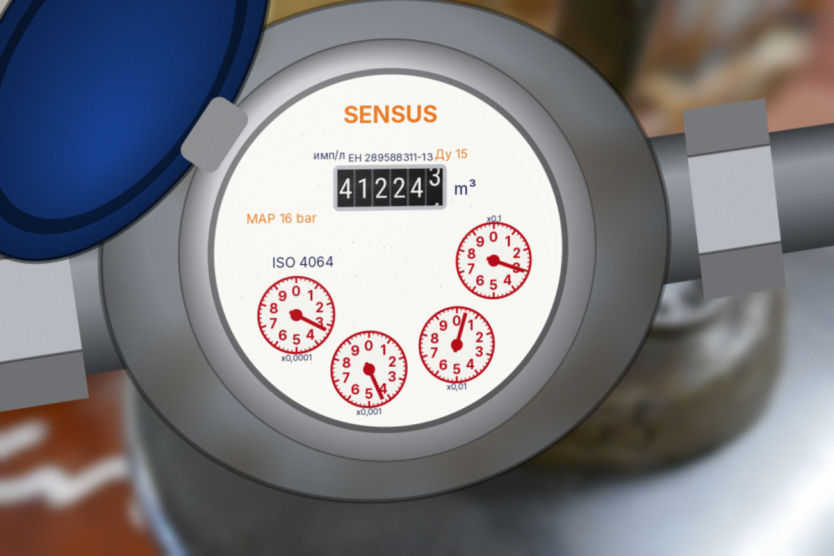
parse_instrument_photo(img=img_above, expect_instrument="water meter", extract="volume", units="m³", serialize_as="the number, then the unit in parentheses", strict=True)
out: 412243.3043 (m³)
